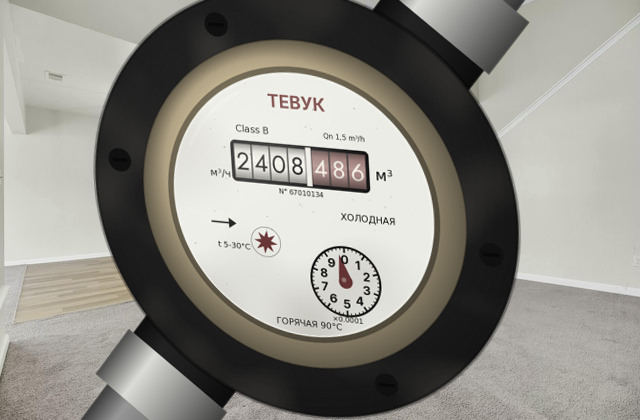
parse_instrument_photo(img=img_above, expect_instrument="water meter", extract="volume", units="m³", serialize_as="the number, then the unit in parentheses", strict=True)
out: 2408.4859 (m³)
